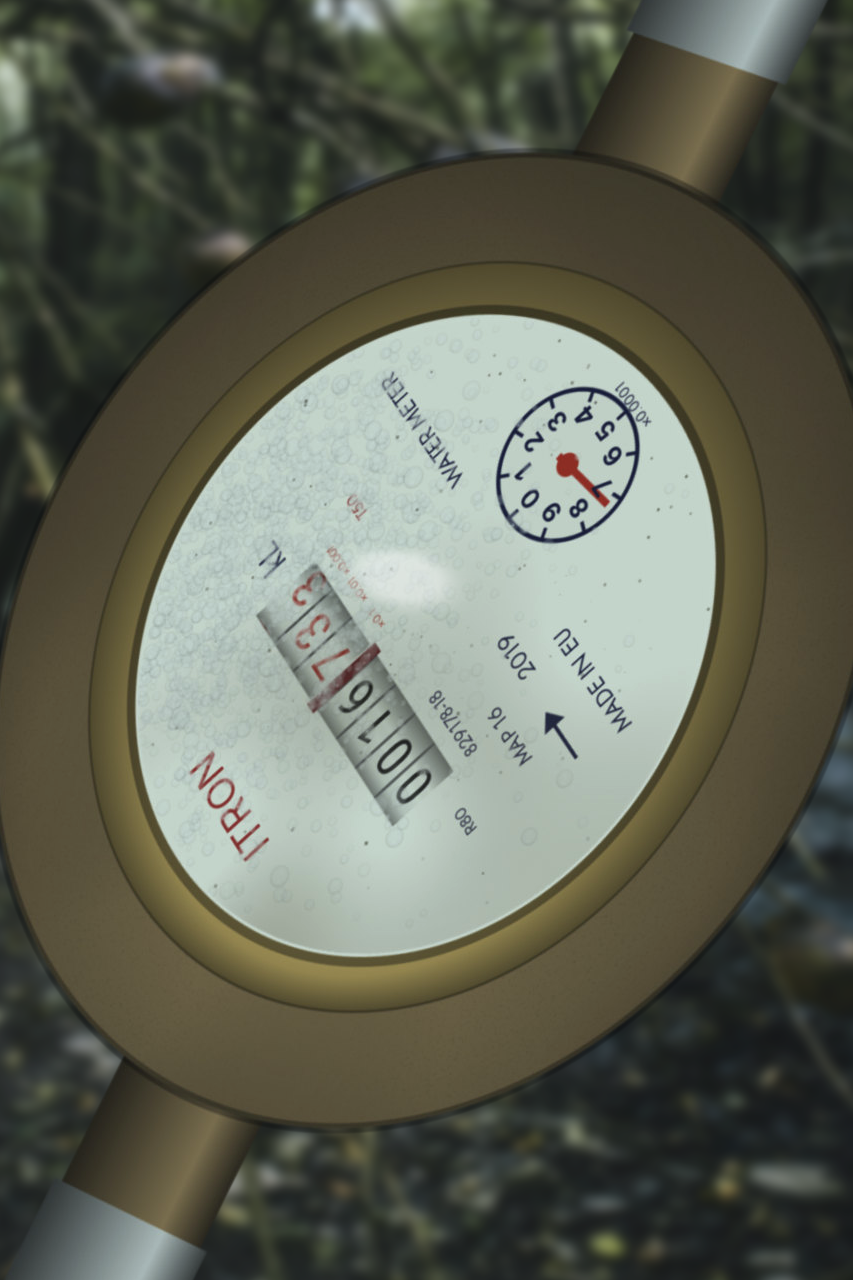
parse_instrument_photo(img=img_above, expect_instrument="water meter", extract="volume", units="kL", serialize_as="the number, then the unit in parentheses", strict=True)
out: 16.7327 (kL)
